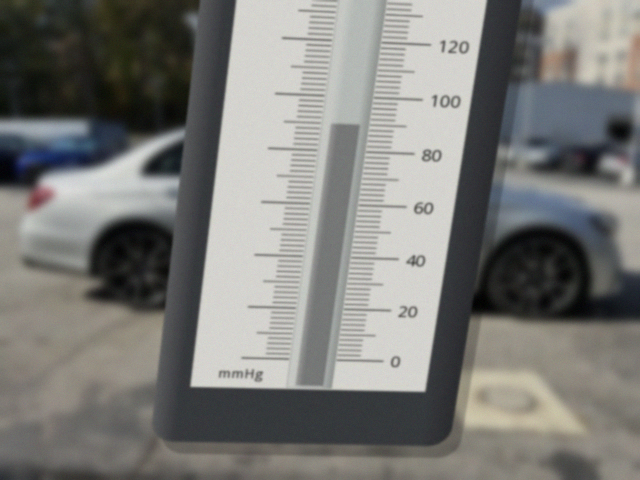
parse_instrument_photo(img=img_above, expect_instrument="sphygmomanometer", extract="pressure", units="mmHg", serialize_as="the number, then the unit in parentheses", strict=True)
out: 90 (mmHg)
